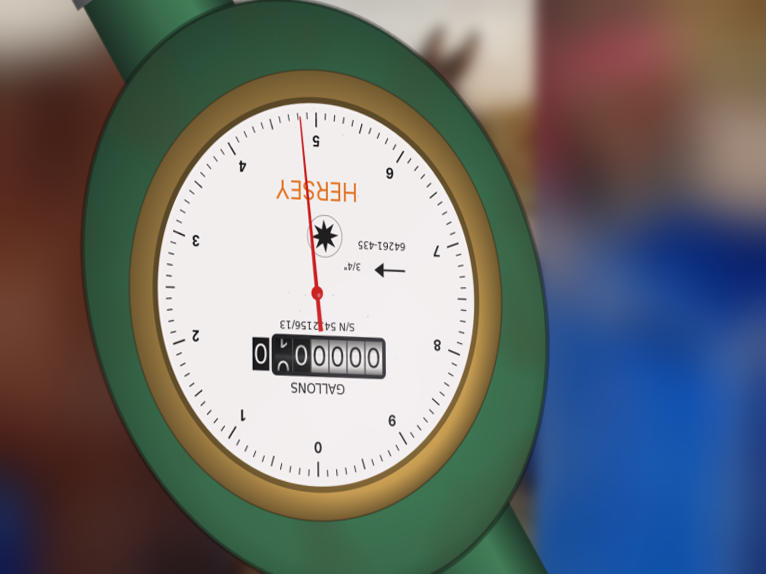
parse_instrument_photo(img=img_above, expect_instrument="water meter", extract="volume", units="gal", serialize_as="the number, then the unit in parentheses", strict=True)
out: 4.8 (gal)
